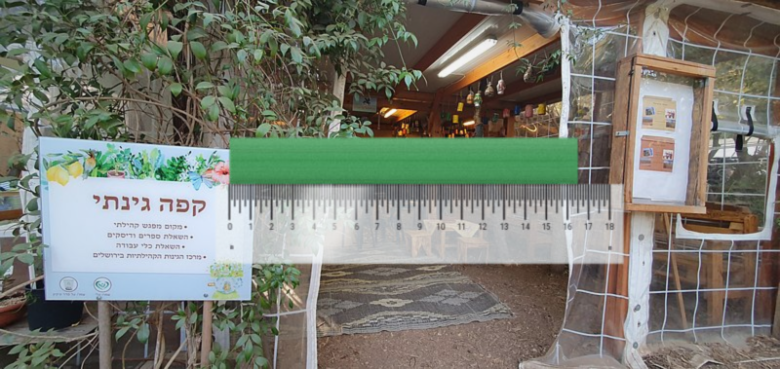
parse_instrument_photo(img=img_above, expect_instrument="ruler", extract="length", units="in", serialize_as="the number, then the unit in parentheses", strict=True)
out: 16.5 (in)
